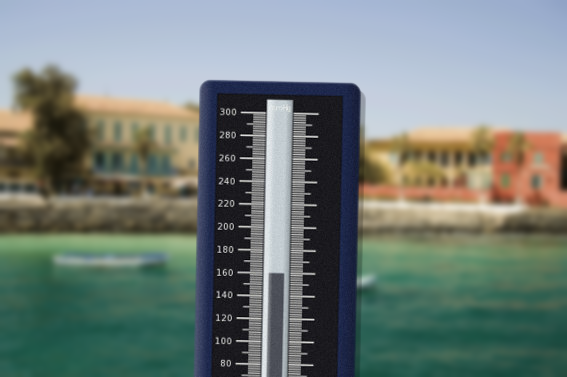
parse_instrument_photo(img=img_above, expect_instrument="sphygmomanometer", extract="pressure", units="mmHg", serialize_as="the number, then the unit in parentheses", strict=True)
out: 160 (mmHg)
